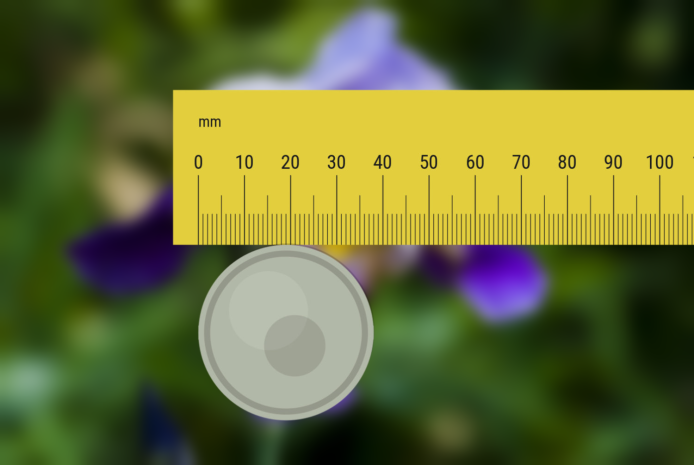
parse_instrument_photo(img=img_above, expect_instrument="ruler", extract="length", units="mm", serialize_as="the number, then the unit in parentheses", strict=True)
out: 38 (mm)
